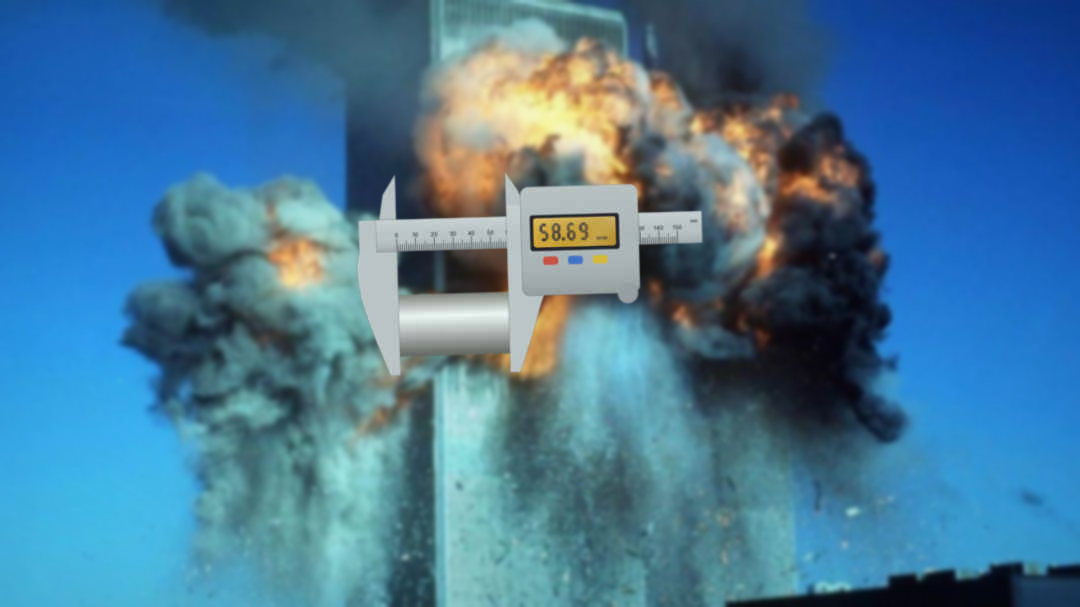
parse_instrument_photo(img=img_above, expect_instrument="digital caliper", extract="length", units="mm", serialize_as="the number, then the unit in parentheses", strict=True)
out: 58.69 (mm)
